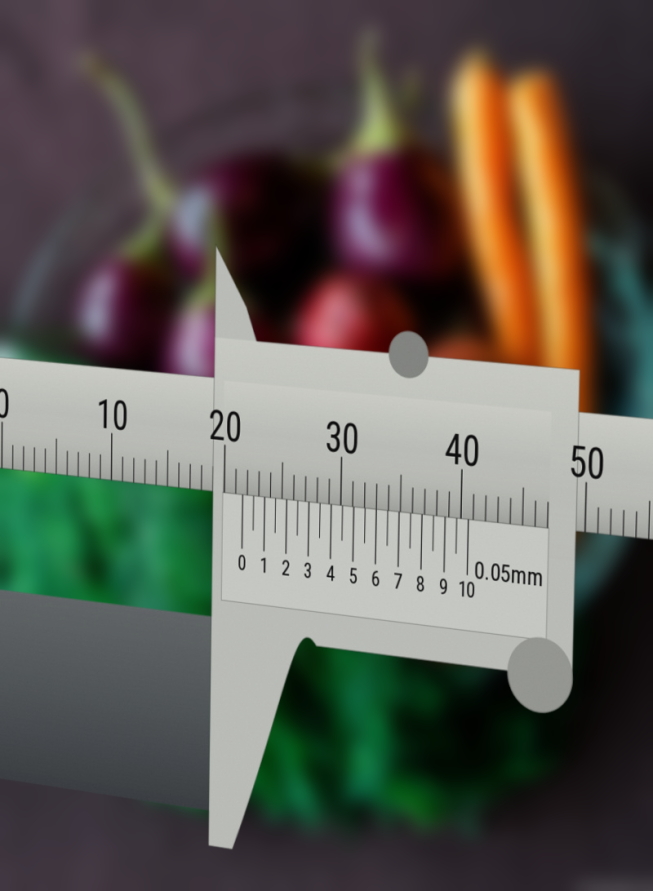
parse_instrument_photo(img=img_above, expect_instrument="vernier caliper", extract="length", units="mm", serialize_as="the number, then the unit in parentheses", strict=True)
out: 21.6 (mm)
